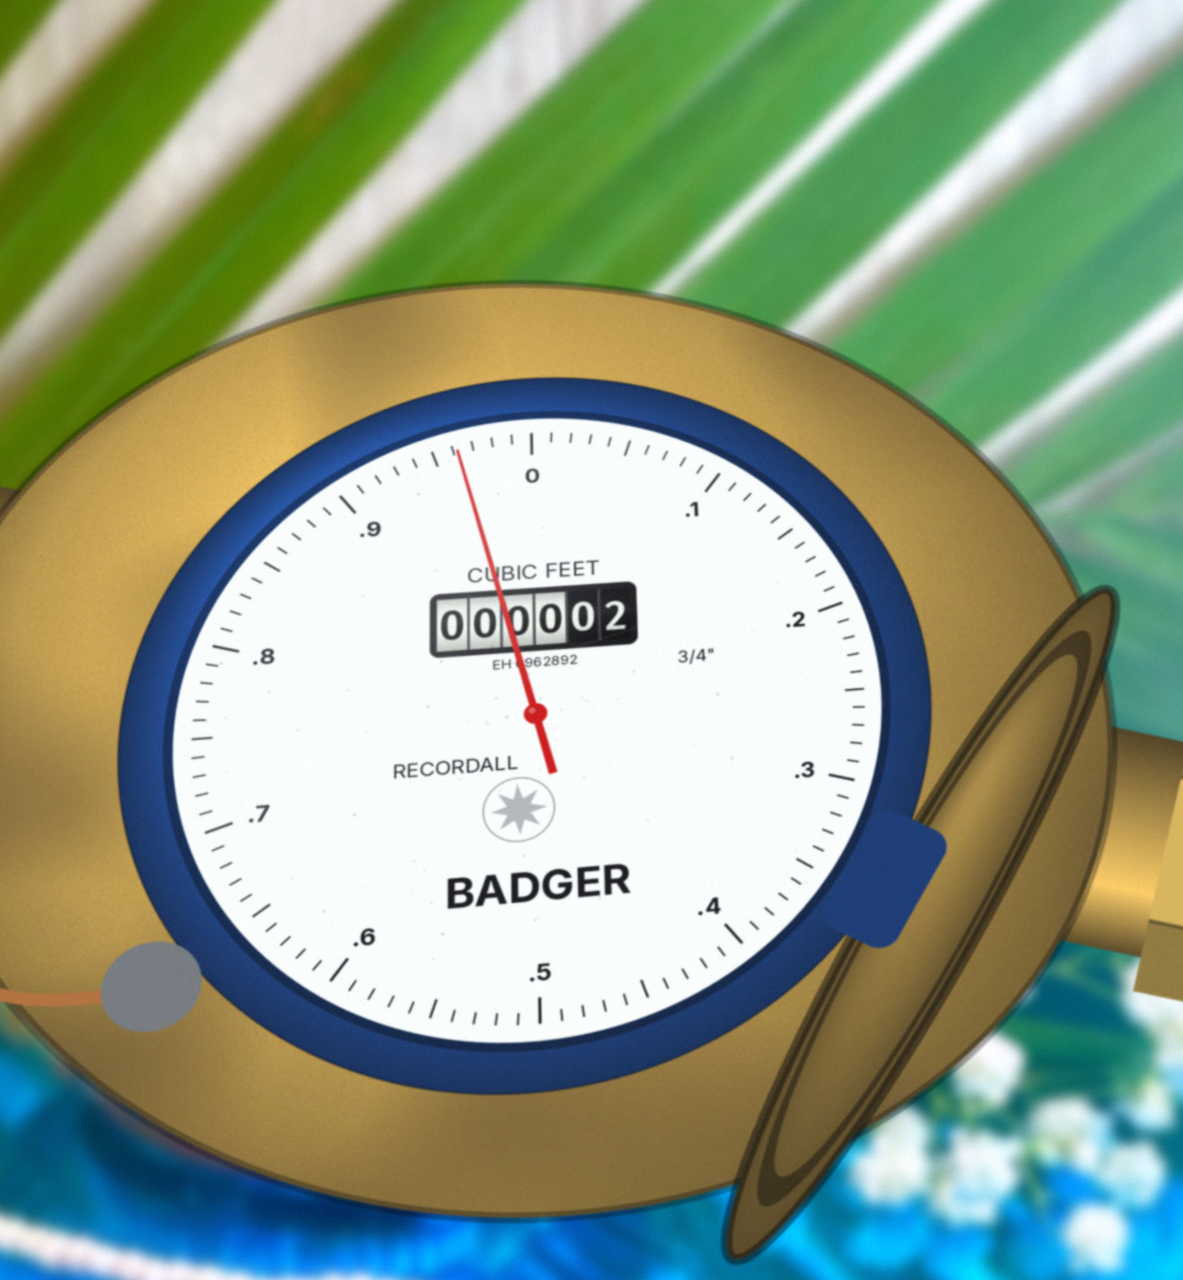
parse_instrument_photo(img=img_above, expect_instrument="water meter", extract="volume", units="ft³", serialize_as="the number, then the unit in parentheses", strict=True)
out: 1.96 (ft³)
